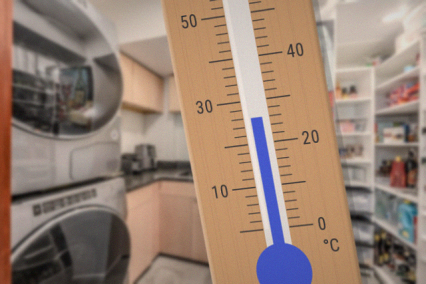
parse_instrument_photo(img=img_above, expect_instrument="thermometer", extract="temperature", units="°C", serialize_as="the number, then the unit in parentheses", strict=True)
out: 26 (°C)
